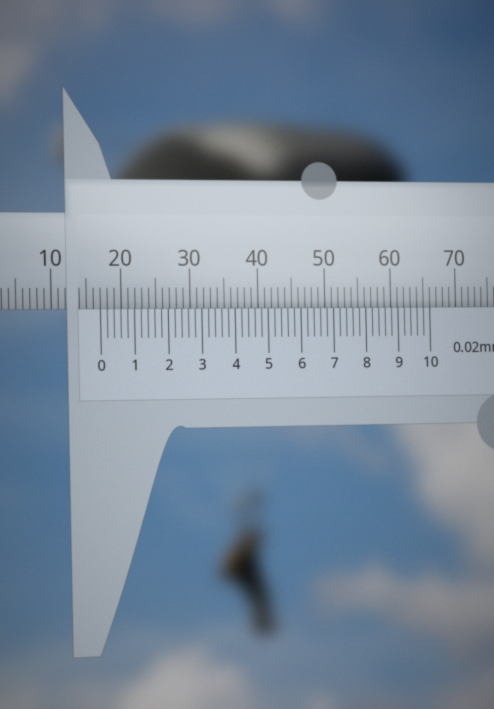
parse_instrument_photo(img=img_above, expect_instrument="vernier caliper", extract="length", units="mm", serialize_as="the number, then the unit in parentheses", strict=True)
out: 17.0 (mm)
